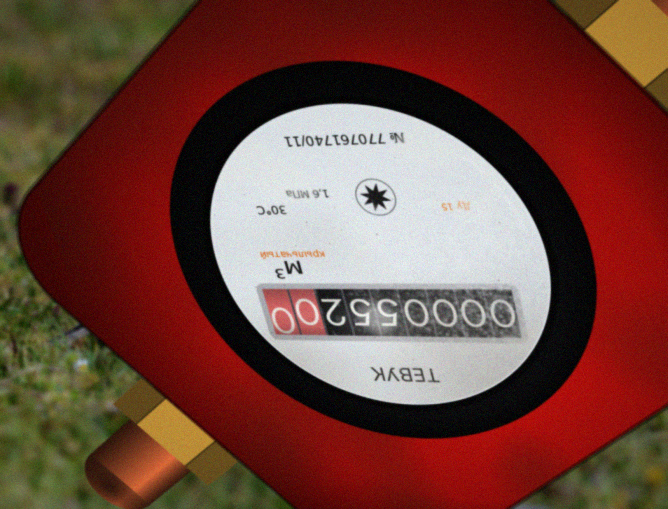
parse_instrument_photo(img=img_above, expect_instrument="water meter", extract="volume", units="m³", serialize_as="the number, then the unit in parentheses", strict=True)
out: 552.00 (m³)
